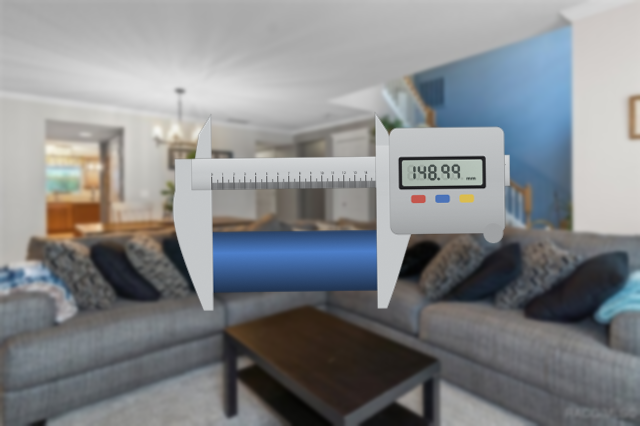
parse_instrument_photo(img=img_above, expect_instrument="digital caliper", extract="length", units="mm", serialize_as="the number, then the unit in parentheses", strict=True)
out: 148.99 (mm)
